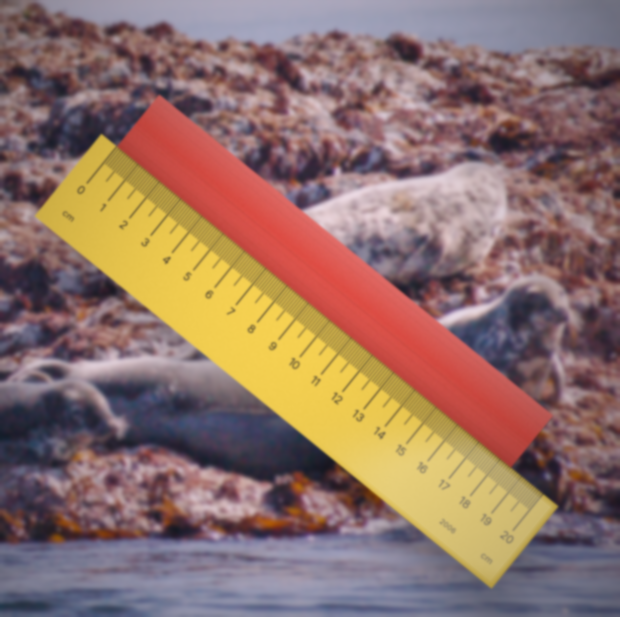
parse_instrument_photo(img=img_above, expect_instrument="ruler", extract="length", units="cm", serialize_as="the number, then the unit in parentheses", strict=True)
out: 18.5 (cm)
